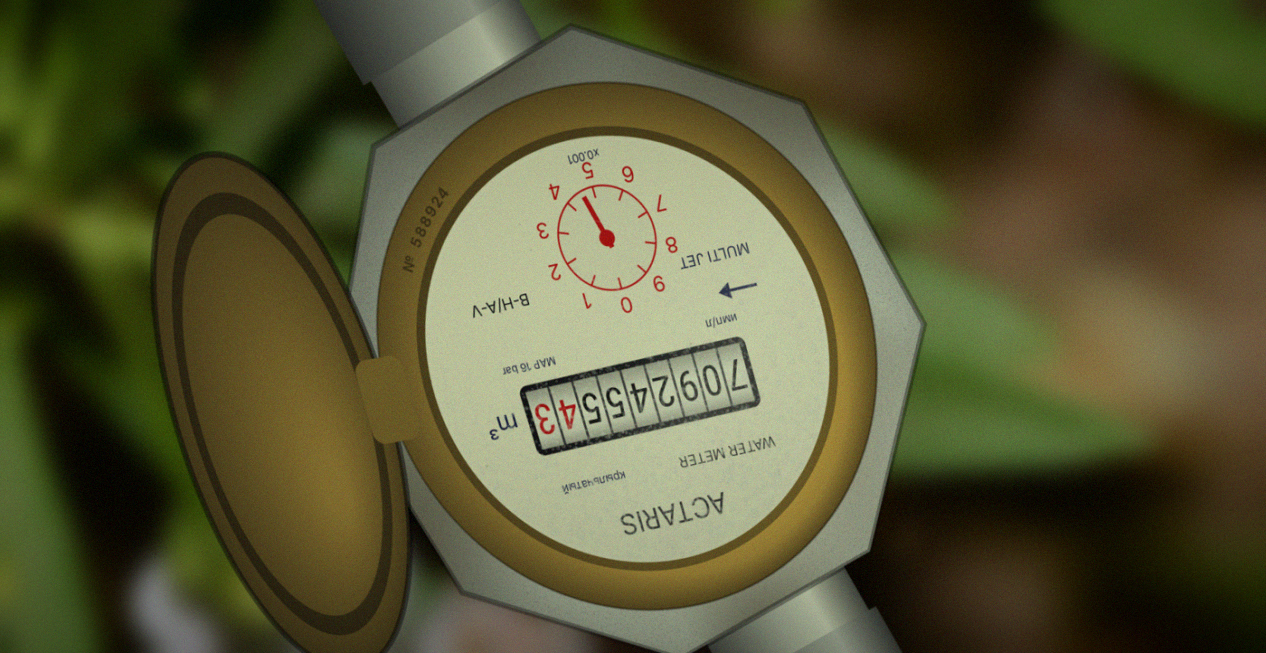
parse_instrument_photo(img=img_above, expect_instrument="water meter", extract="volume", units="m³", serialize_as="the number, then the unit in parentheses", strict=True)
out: 7092455.434 (m³)
